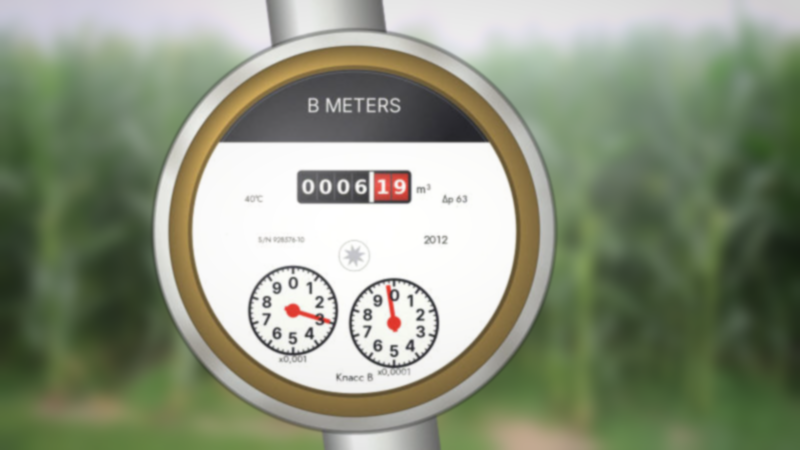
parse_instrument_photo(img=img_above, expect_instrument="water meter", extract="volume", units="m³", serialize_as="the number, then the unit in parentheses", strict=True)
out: 6.1929 (m³)
